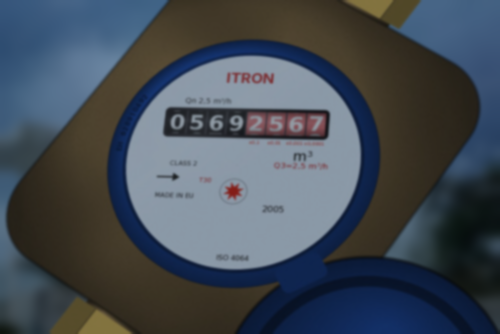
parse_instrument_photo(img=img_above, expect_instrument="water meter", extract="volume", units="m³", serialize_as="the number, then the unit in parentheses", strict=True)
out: 569.2567 (m³)
